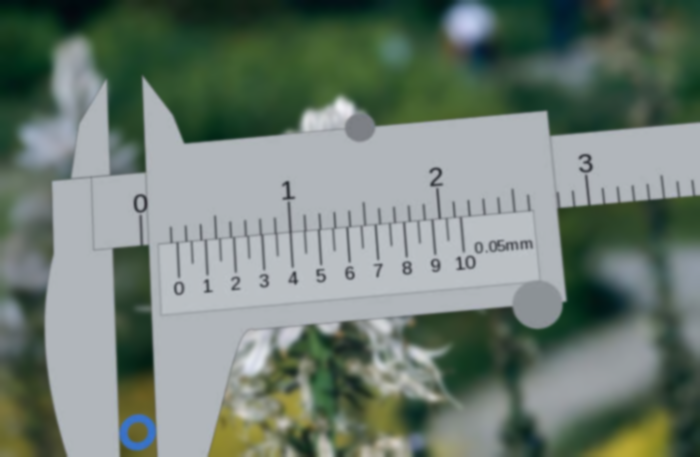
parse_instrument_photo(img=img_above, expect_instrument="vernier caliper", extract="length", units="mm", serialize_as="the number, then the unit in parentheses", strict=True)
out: 2.4 (mm)
